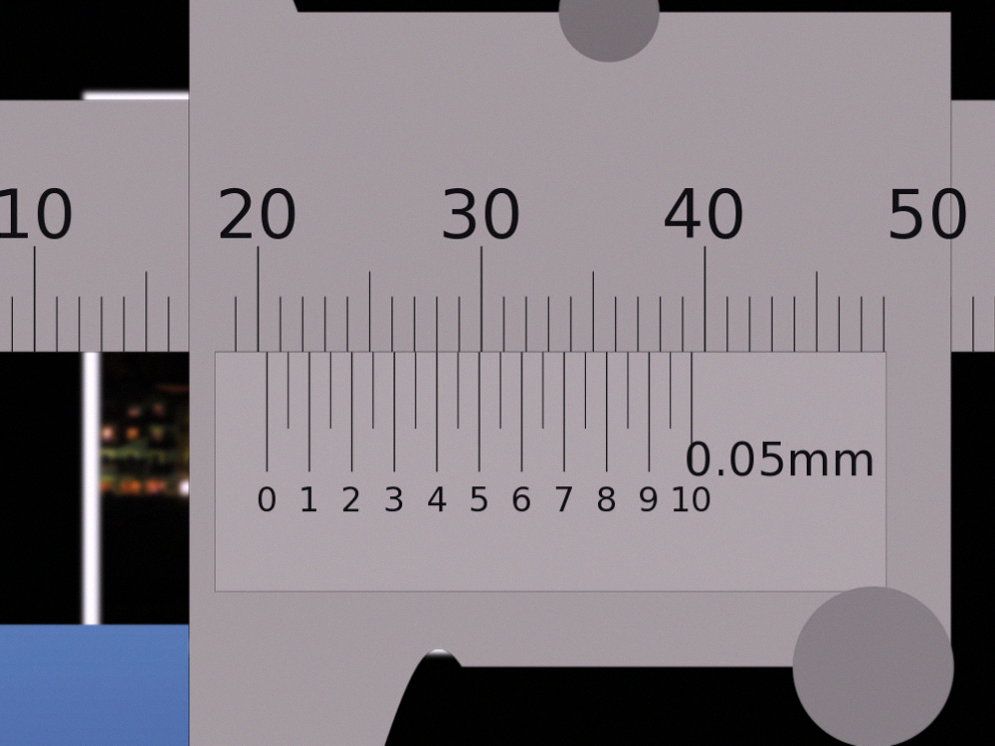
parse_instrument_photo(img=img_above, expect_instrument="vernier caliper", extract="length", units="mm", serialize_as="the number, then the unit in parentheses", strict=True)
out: 20.4 (mm)
